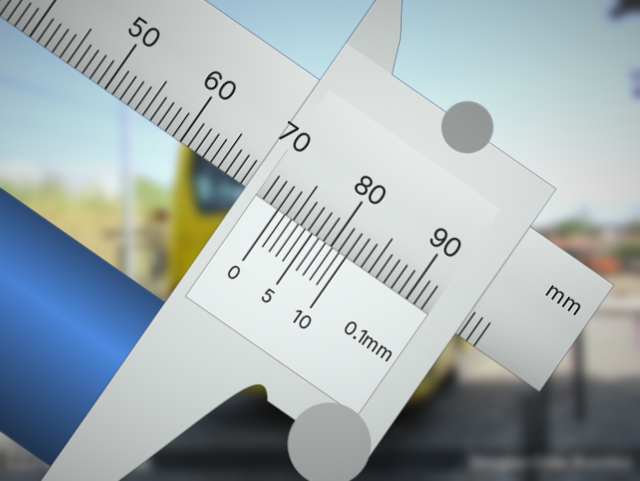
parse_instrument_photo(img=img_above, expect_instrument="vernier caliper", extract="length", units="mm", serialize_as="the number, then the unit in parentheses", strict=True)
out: 73.0 (mm)
